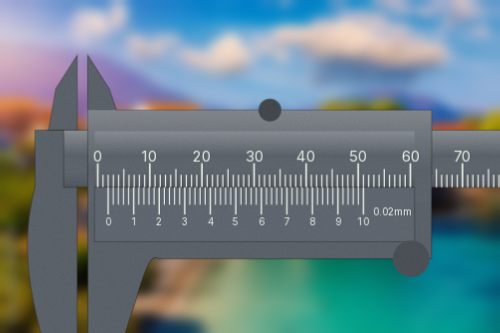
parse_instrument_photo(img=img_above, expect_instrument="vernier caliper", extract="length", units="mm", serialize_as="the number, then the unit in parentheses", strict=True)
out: 2.0 (mm)
